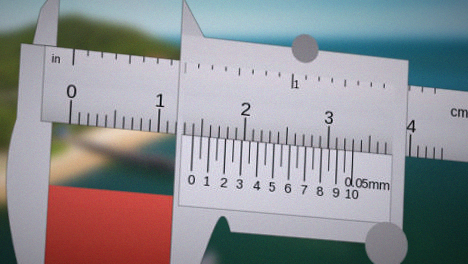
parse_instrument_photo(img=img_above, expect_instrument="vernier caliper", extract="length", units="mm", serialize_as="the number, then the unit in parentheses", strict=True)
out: 14.0 (mm)
